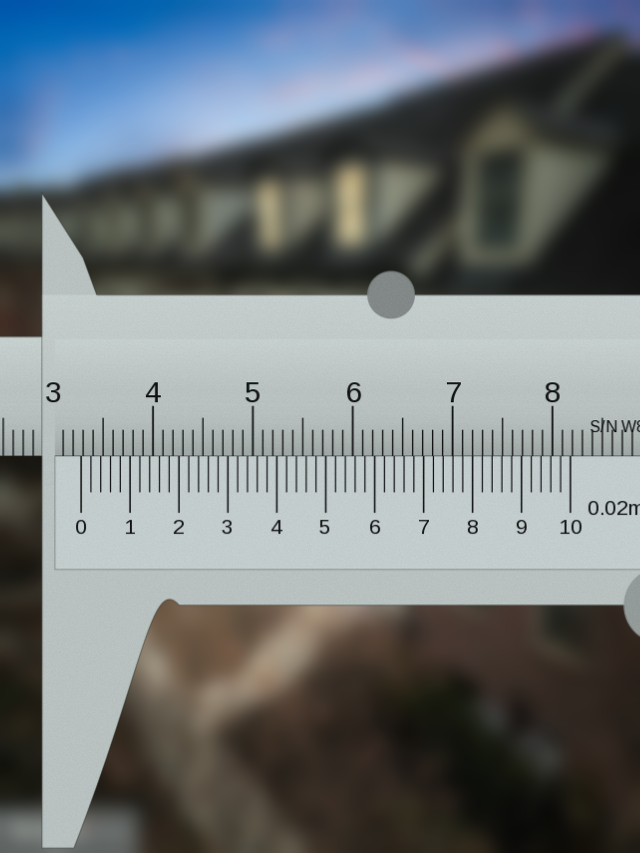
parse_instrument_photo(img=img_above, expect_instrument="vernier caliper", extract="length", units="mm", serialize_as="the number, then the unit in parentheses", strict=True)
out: 32.8 (mm)
